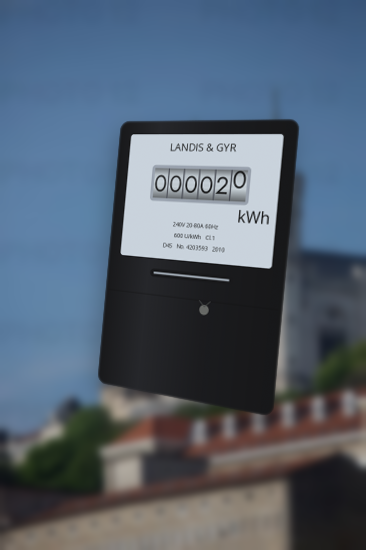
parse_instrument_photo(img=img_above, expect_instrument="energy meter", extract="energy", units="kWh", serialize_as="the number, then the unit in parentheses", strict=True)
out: 20 (kWh)
